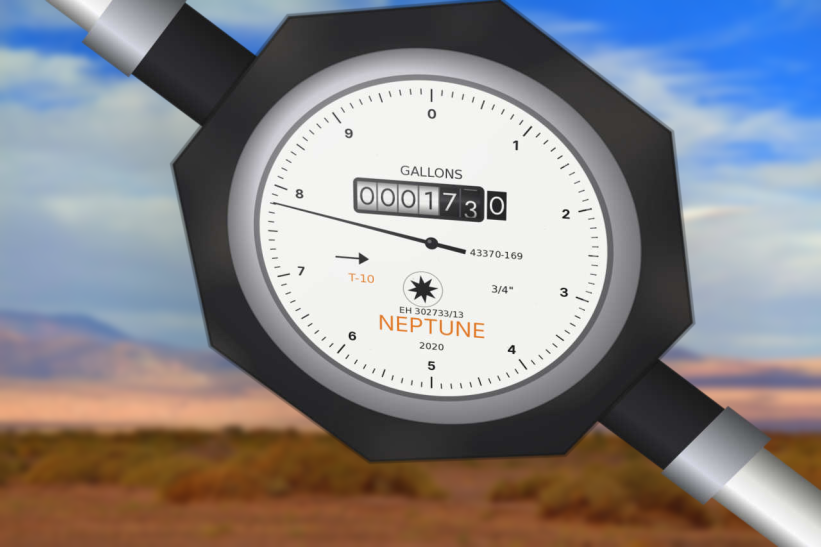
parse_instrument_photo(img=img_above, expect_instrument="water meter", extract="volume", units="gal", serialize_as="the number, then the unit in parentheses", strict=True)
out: 1727.8 (gal)
